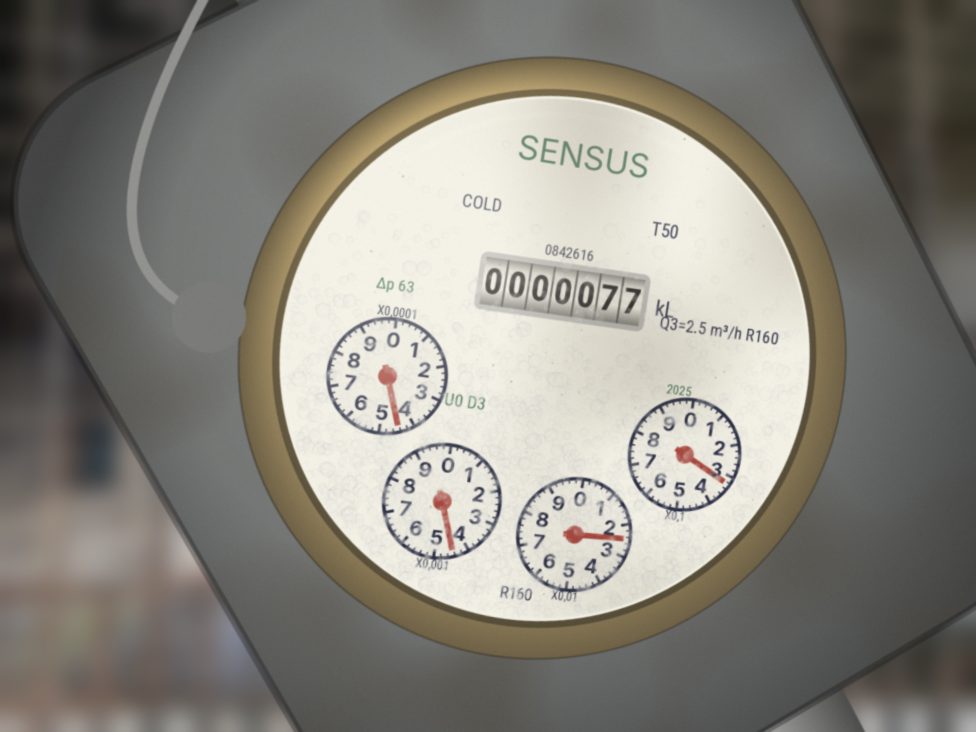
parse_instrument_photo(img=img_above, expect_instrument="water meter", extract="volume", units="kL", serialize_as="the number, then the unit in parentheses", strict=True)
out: 77.3244 (kL)
